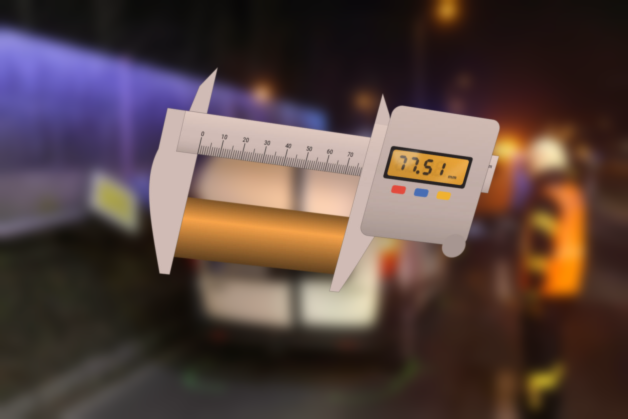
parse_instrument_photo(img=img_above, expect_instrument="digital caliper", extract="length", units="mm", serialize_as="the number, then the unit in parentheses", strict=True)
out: 77.51 (mm)
